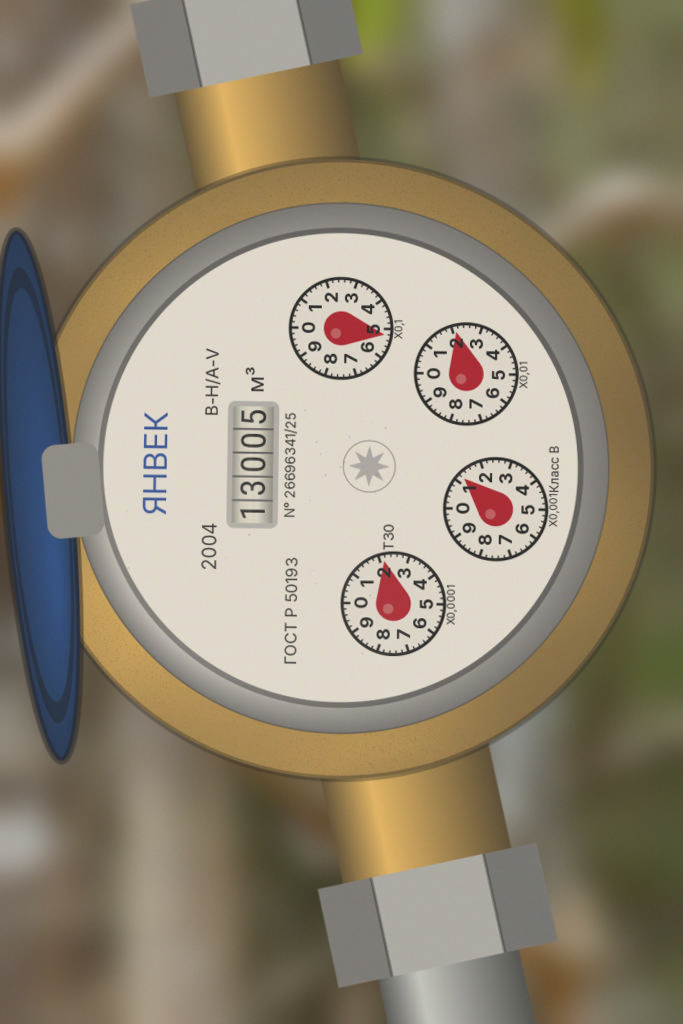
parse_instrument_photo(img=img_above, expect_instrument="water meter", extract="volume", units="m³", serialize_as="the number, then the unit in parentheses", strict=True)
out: 13005.5212 (m³)
